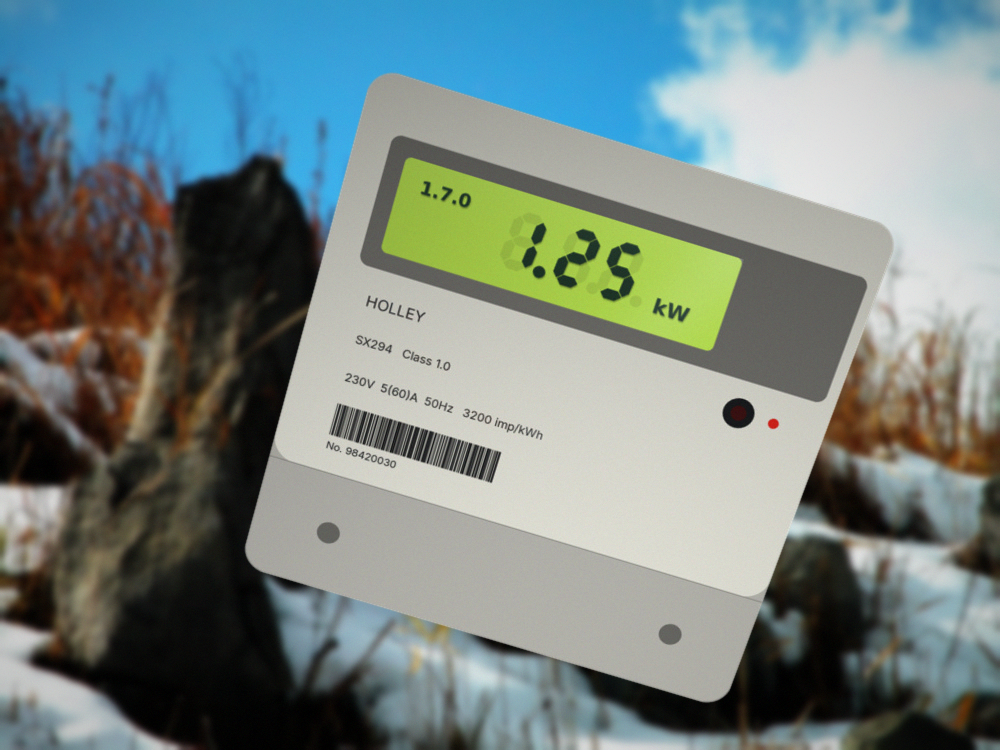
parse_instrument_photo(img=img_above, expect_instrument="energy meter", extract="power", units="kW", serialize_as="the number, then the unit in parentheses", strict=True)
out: 1.25 (kW)
